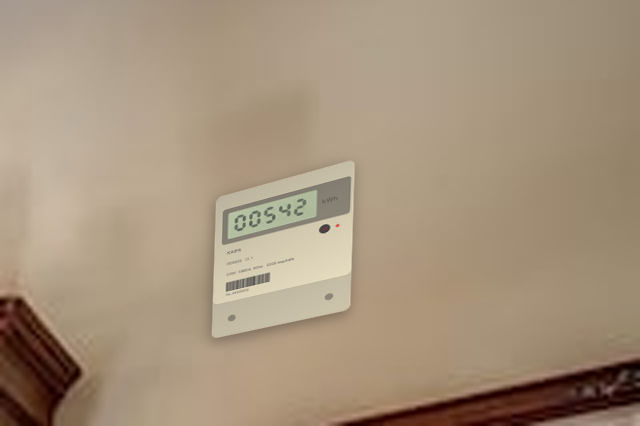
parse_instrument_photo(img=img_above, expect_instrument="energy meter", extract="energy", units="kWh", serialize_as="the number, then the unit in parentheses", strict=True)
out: 542 (kWh)
